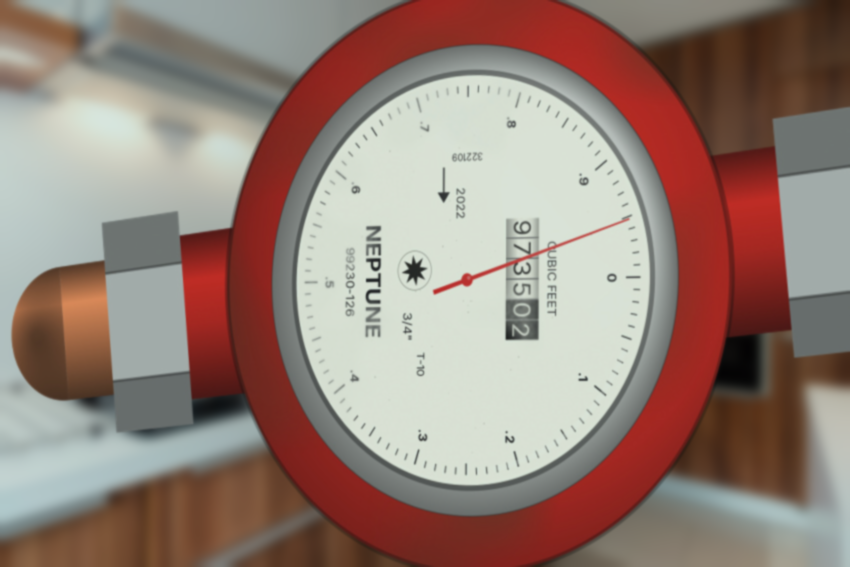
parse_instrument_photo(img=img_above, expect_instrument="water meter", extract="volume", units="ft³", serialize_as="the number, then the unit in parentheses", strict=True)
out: 973501.95 (ft³)
